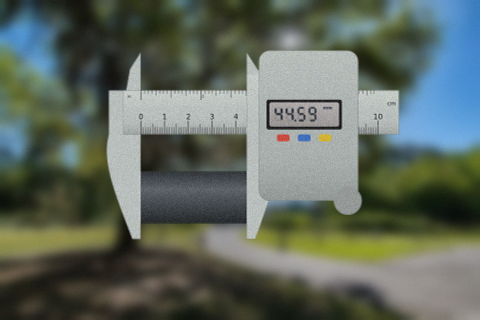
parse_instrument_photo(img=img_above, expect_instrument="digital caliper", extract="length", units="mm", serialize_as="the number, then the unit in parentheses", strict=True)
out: 44.59 (mm)
